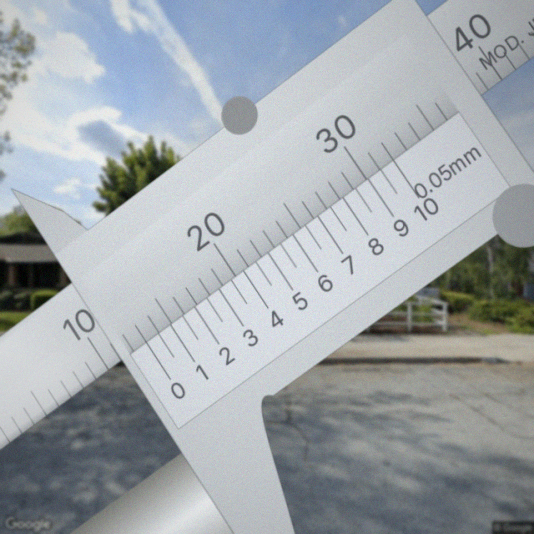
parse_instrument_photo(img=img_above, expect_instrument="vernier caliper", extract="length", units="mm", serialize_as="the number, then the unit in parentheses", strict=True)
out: 13.0 (mm)
